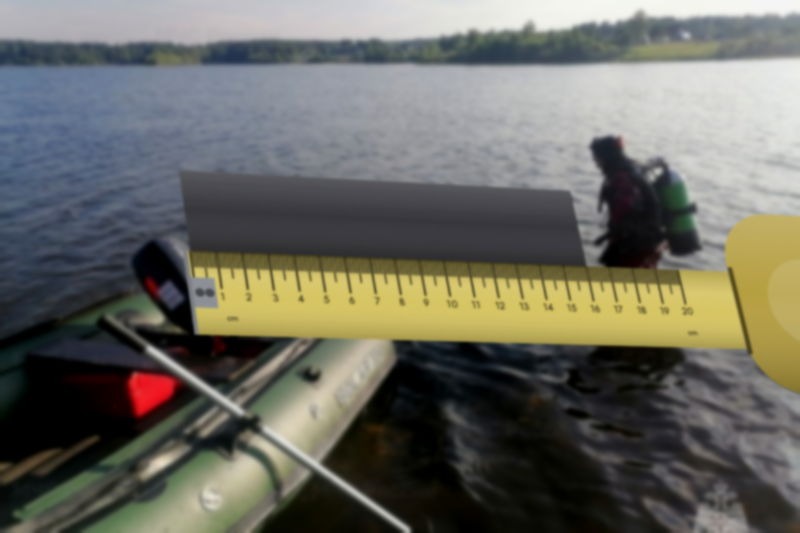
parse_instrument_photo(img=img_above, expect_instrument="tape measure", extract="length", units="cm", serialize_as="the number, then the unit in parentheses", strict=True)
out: 16 (cm)
